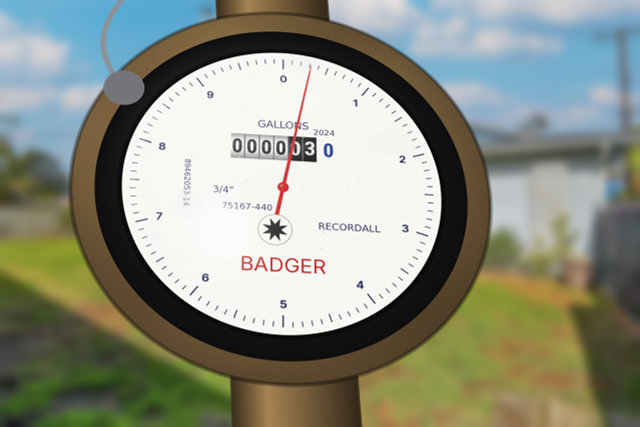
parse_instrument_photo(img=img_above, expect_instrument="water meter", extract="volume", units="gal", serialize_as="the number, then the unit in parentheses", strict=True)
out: 30.3 (gal)
